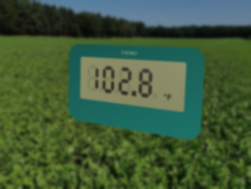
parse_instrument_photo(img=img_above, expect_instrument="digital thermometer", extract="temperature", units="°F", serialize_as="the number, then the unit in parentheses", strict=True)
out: 102.8 (°F)
